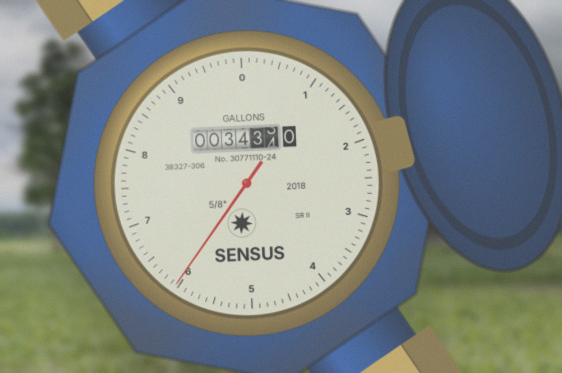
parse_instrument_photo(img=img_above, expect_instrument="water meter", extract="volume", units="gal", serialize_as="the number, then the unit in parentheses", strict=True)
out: 34336.0 (gal)
